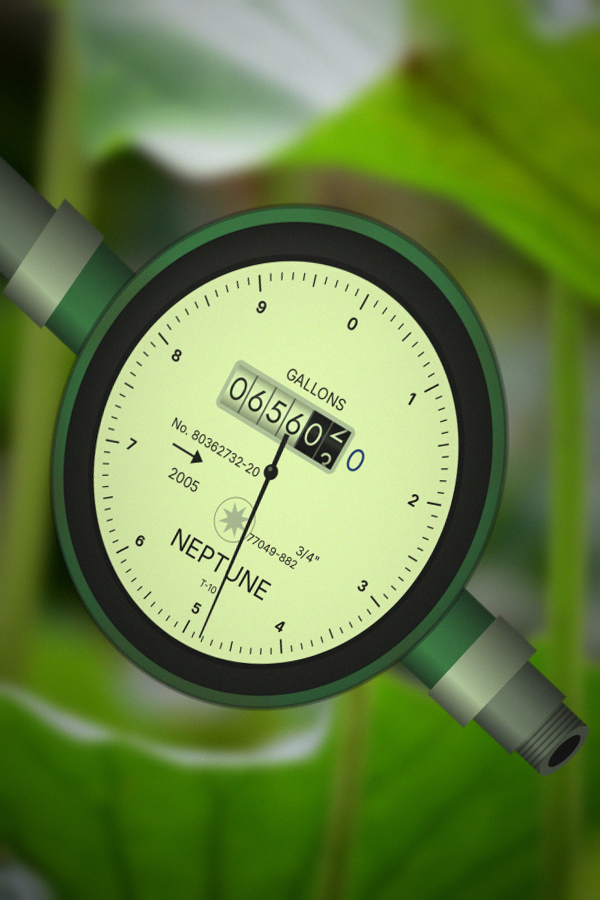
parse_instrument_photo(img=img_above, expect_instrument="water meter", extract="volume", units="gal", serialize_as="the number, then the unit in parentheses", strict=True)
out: 656024.8 (gal)
